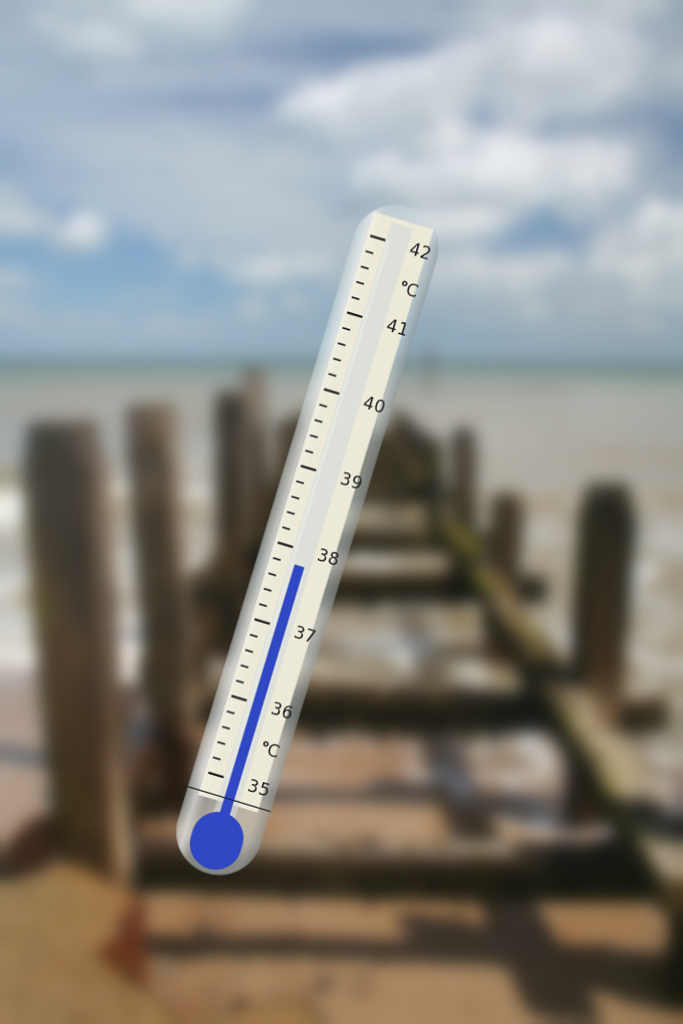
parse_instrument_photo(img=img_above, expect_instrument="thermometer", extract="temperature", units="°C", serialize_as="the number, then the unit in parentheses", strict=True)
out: 37.8 (°C)
